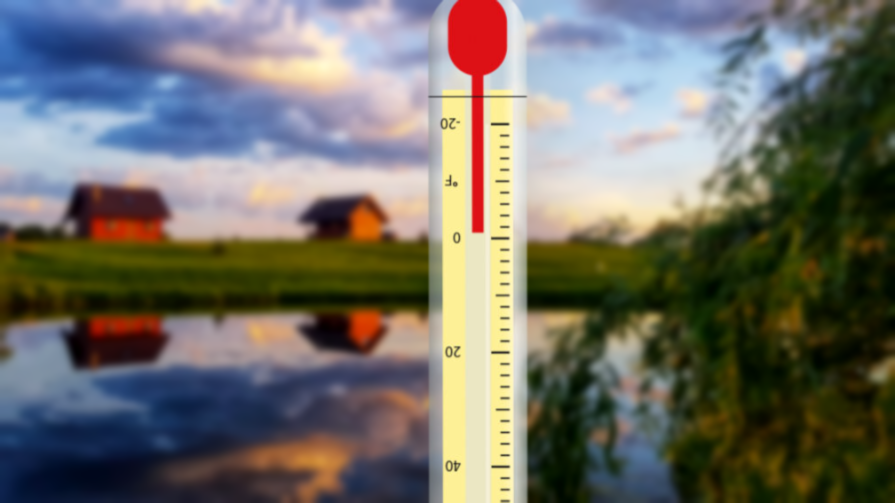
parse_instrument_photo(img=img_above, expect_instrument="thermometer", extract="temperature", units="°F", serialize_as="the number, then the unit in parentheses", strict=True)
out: -1 (°F)
